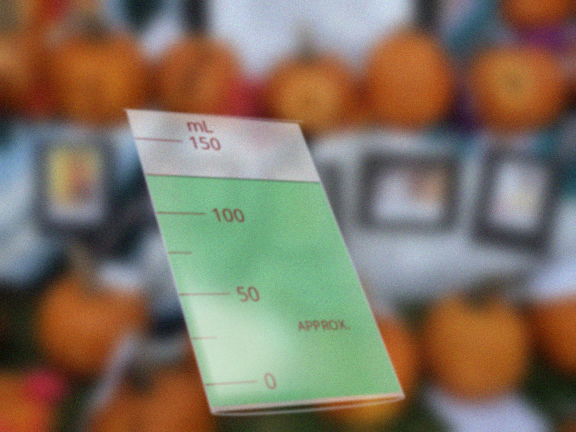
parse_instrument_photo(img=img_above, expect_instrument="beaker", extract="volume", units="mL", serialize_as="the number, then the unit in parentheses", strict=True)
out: 125 (mL)
